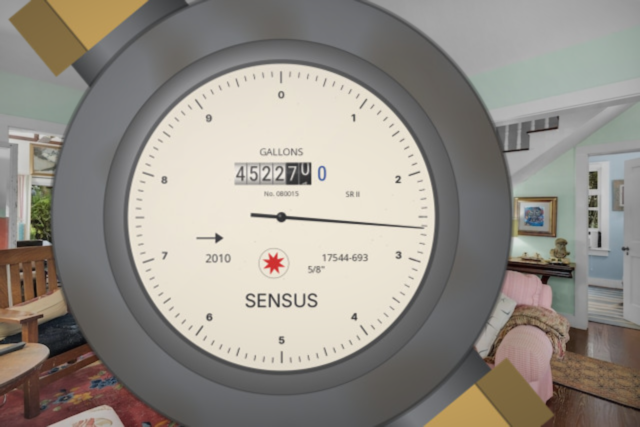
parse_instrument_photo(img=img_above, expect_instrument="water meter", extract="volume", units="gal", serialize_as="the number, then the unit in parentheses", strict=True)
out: 4522702.6 (gal)
